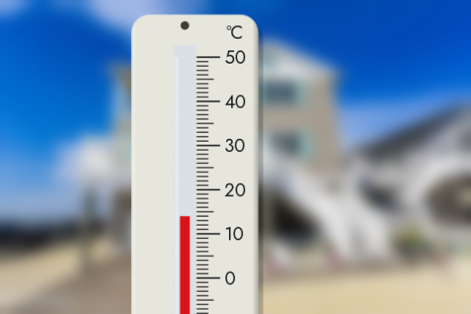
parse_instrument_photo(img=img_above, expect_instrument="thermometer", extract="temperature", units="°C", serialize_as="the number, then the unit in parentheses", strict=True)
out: 14 (°C)
